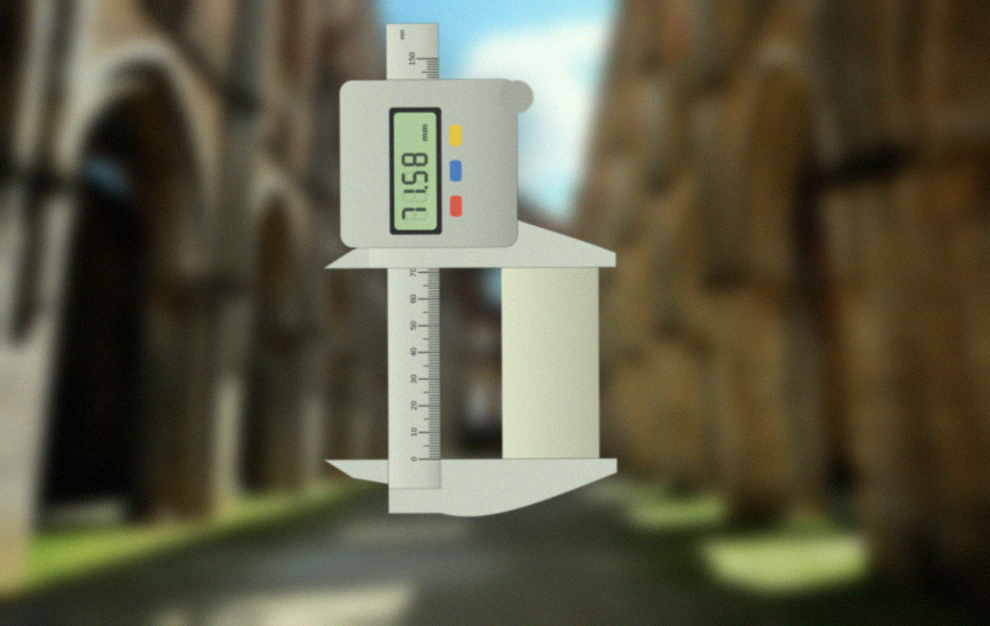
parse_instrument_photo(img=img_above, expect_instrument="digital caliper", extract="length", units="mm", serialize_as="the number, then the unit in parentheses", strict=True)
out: 71.58 (mm)
